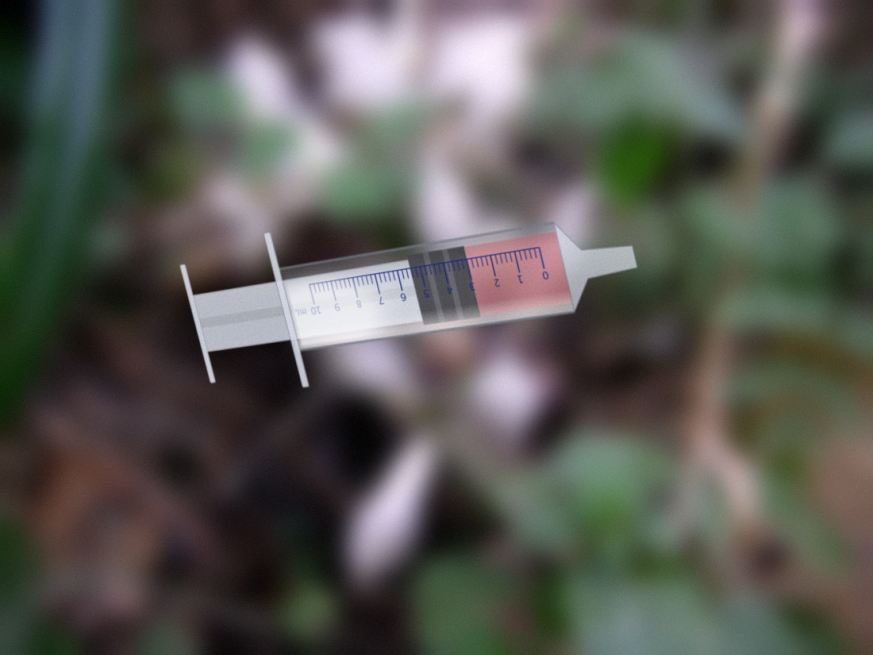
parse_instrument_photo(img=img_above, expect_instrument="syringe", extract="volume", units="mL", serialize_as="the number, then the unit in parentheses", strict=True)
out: 3 (mL)
